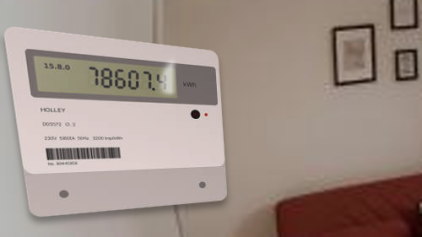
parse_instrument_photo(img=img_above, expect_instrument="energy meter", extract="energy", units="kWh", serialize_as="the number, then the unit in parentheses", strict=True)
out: 78607.4 (kWh)
